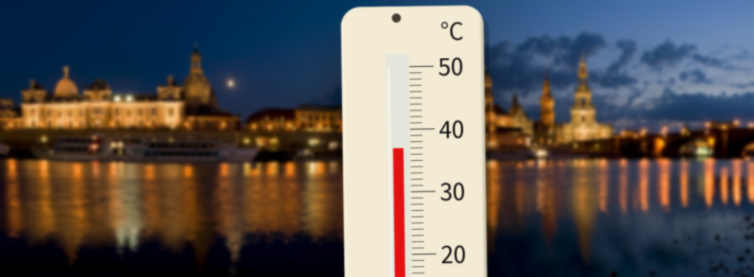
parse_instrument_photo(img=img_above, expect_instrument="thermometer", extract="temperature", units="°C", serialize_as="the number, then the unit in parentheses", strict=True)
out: 37 (°C)
